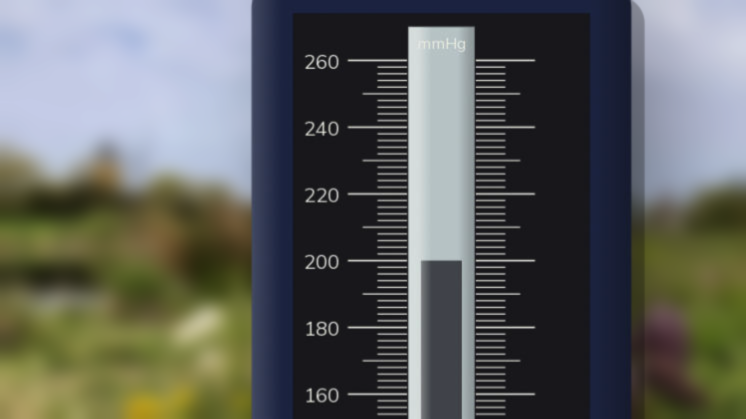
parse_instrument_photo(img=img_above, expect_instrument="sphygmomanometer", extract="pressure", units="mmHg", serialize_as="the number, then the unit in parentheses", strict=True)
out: 200 (mmHg)
